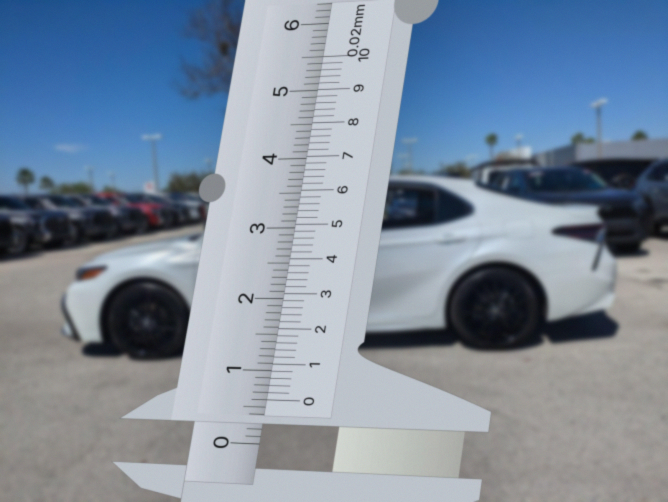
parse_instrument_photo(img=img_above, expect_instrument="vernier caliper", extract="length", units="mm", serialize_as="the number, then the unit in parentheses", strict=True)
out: 6.0 (mm)
